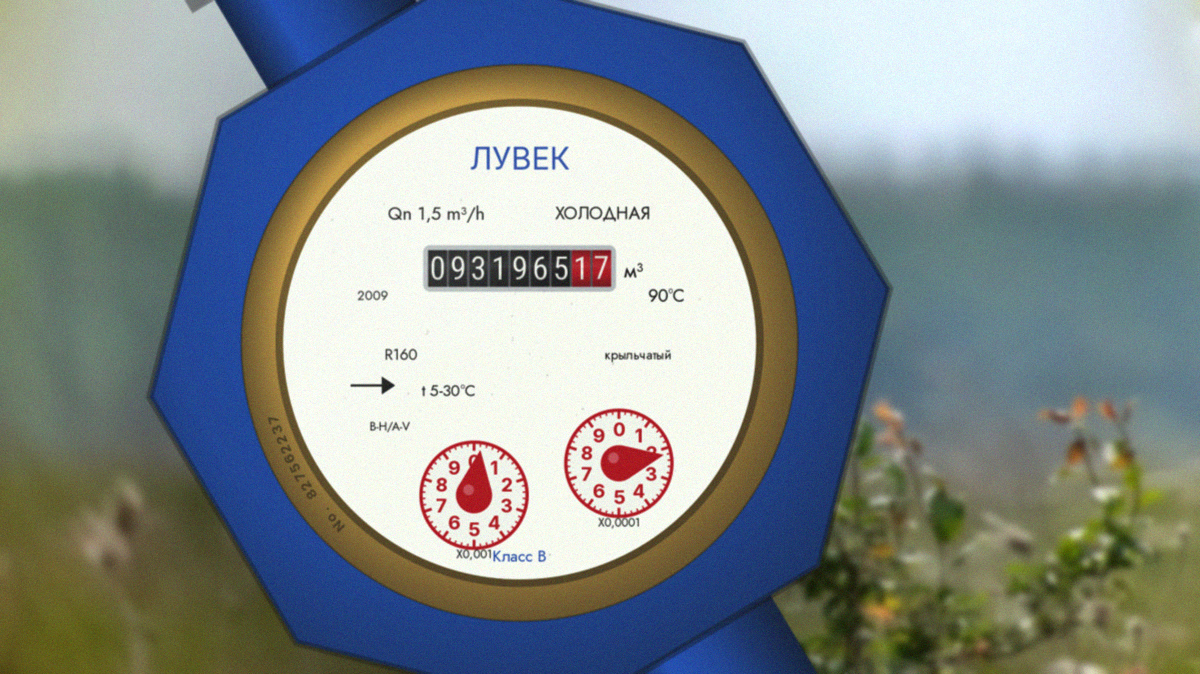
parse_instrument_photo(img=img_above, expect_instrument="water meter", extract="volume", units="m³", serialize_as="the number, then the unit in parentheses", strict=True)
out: 931965.1702 (m³)
